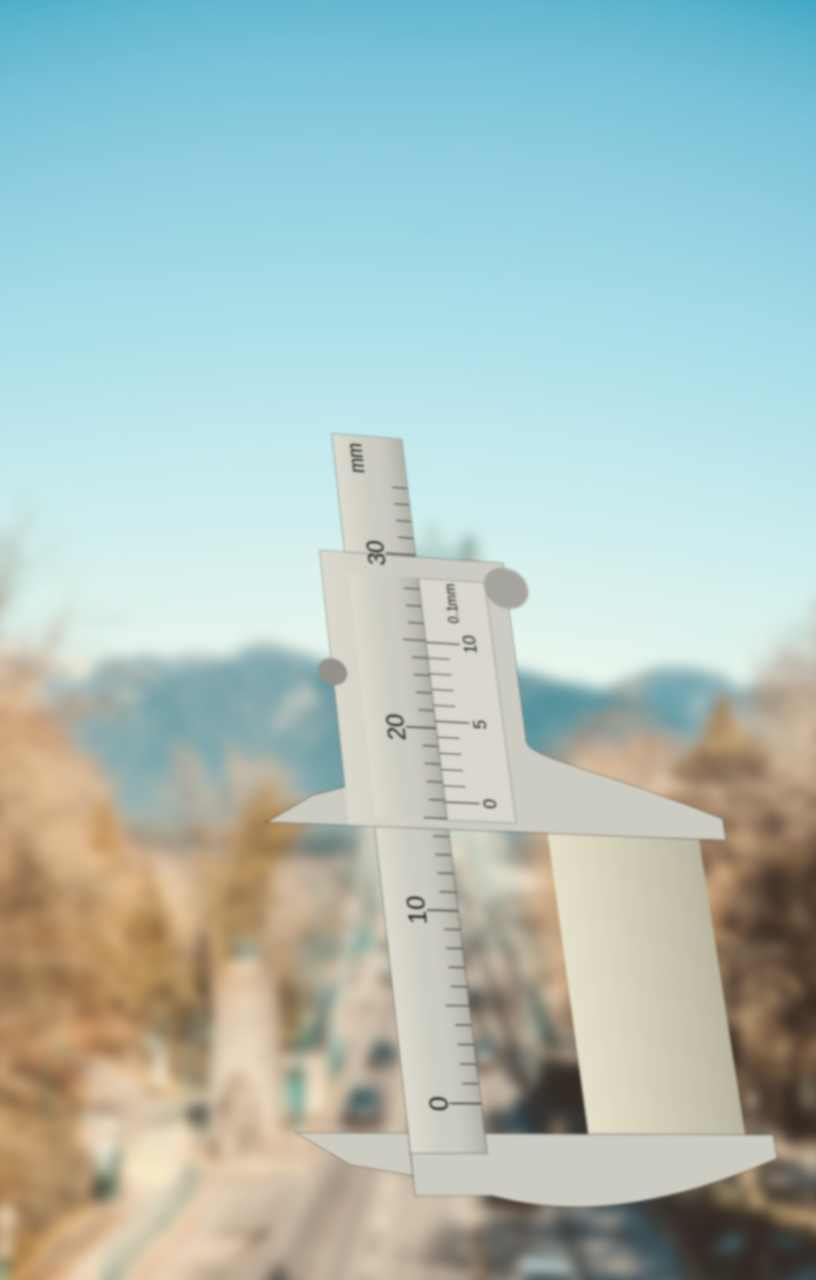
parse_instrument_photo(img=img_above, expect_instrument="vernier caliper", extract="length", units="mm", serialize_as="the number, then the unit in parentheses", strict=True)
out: 15.9 (mm)
